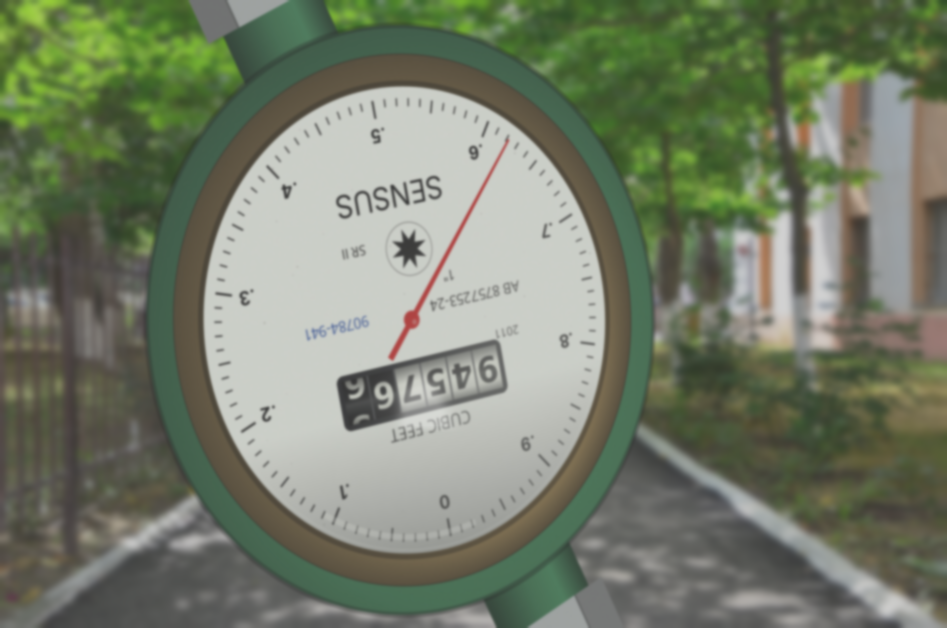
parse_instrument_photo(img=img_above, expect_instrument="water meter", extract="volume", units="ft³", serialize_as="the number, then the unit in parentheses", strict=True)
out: 945765.62 (ft³)
